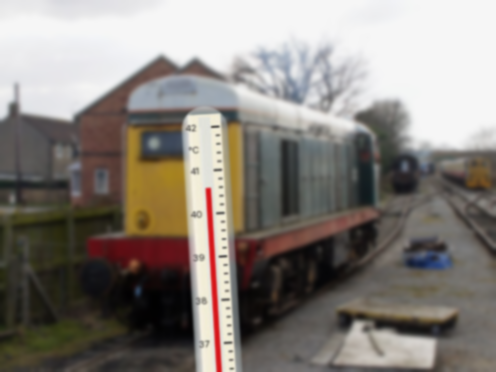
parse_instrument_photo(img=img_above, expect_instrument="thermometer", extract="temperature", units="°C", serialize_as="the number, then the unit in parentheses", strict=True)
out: 40.6 (°C)
